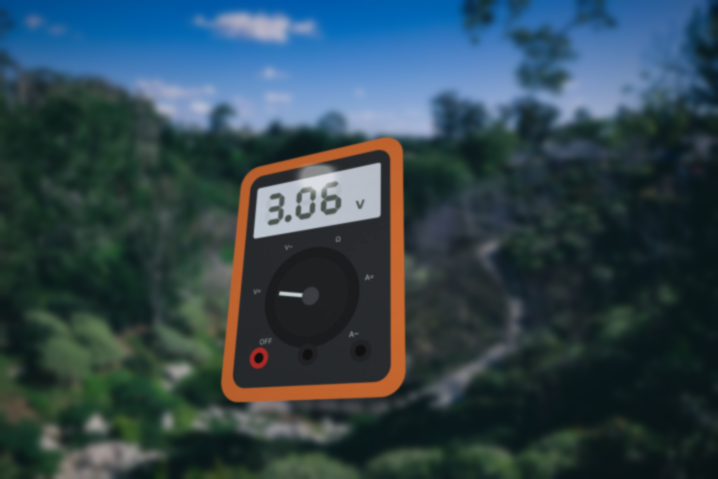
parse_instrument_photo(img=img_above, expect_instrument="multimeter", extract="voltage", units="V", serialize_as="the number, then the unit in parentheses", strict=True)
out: 3.06 (V)
